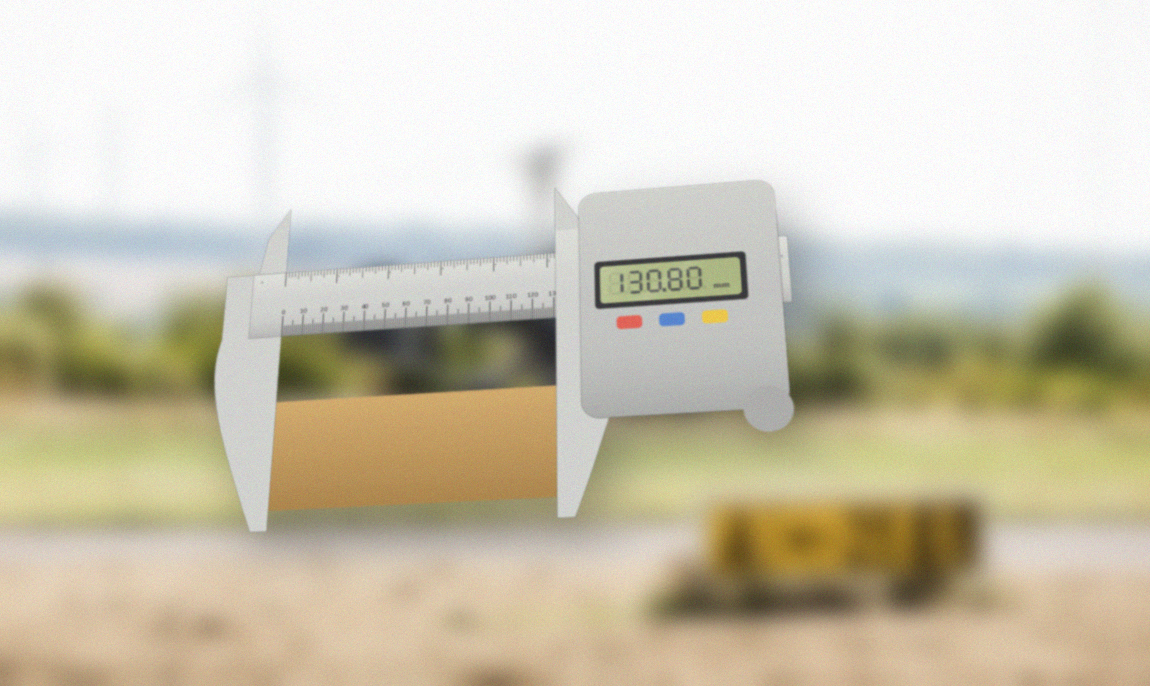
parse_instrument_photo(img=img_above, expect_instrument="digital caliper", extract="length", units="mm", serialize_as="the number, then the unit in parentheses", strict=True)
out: 130.80 (mm)
